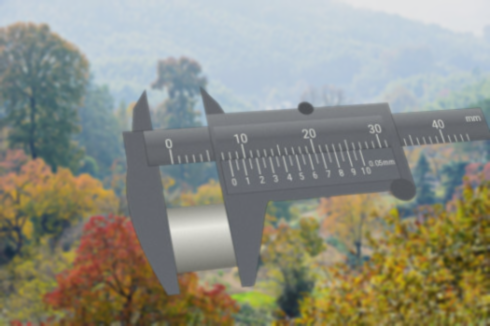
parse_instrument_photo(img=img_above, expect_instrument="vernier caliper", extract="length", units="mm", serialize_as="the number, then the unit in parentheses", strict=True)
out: 7.8 (mm)
